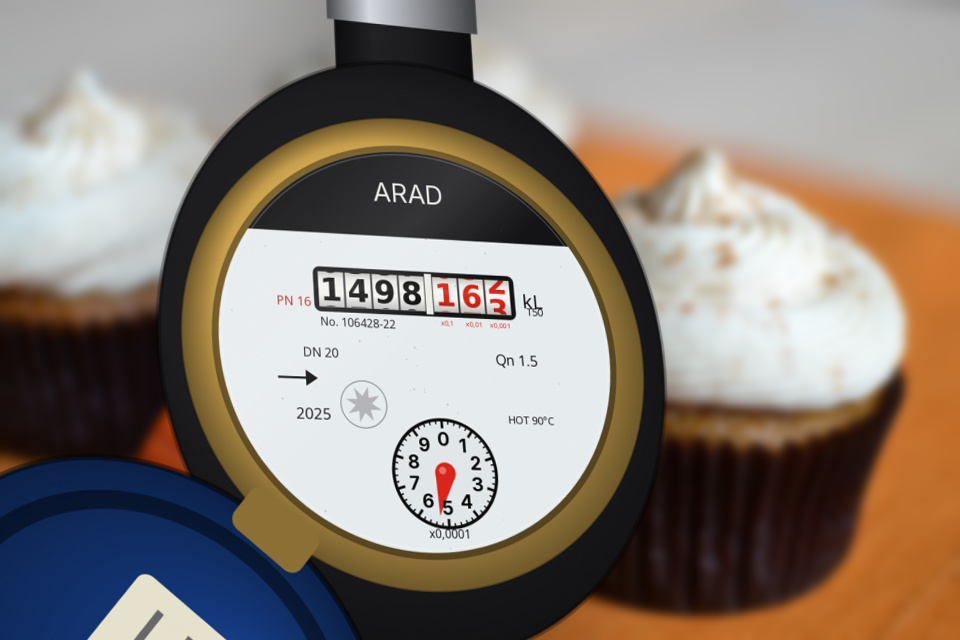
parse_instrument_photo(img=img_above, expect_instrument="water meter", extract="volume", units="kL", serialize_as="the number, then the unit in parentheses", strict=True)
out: 1498.1625 (kL)
